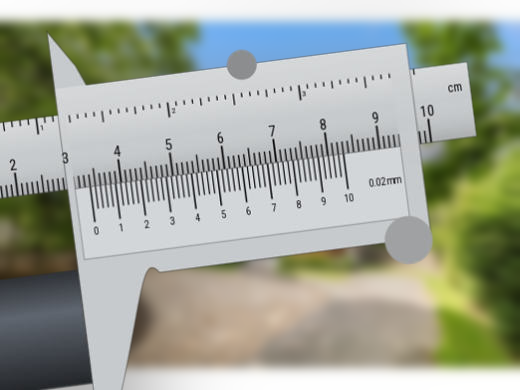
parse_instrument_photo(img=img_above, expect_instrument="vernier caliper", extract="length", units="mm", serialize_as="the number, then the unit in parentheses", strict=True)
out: 34.0 (mm)
